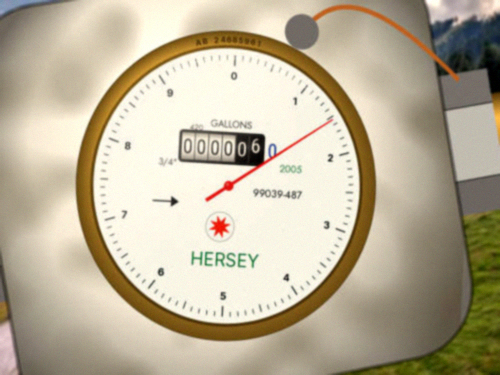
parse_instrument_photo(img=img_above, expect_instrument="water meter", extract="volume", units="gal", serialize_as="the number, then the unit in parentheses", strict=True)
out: 61.5 (gal)
